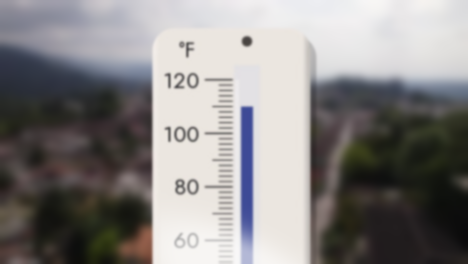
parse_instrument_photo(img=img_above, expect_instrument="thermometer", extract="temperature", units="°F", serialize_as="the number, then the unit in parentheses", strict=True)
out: 110 (°F)
